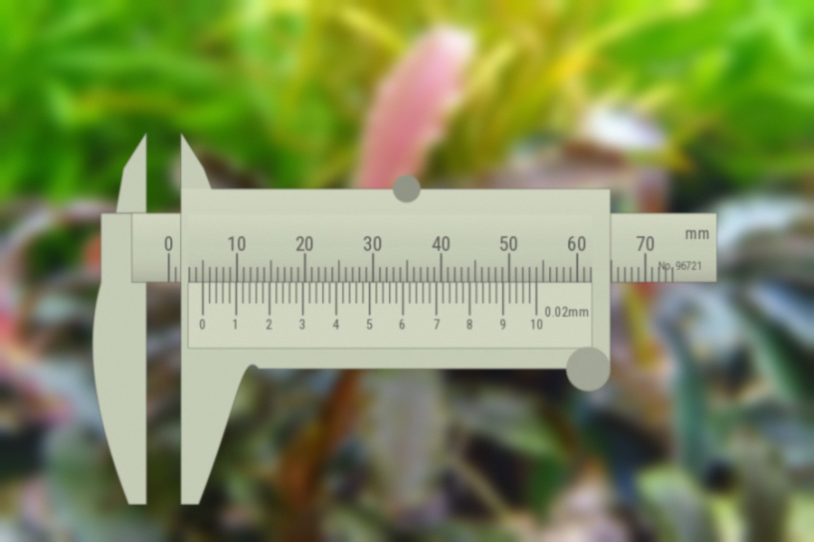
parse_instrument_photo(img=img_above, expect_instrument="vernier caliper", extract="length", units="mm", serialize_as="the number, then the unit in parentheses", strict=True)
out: 5.0 (mm)
